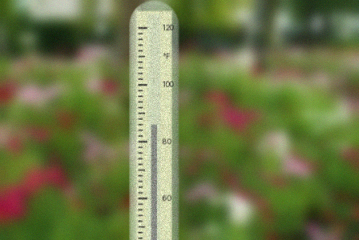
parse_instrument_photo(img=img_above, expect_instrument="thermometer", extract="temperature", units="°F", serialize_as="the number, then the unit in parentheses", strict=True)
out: 86 (°F)
